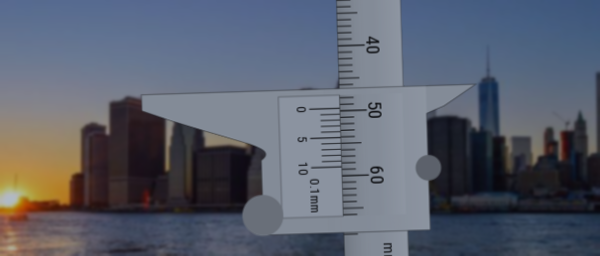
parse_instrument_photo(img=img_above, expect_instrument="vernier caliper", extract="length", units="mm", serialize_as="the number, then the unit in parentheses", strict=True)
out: 49.6 (mm)
